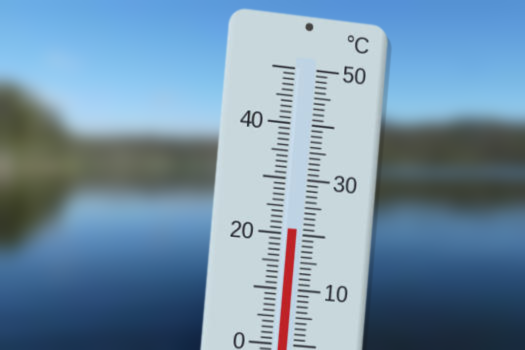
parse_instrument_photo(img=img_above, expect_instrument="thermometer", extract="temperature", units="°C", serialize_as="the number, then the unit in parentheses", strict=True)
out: 21 (°C)
